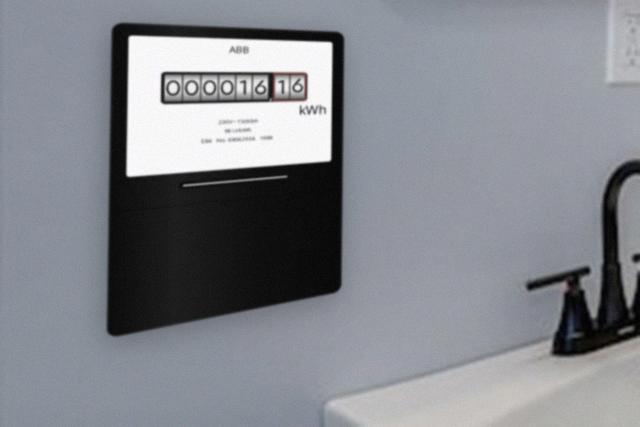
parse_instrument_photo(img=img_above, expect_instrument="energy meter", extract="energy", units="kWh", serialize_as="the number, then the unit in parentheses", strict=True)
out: 16.16 (kWh)
